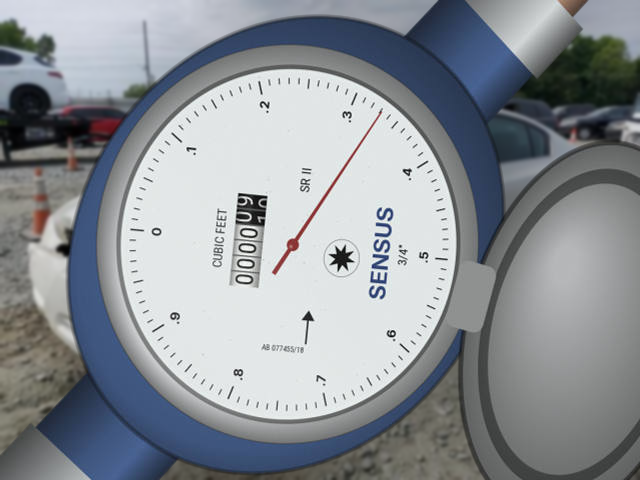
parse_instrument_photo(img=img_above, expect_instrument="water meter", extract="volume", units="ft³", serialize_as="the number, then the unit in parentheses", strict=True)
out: 9.33 (ft³)
